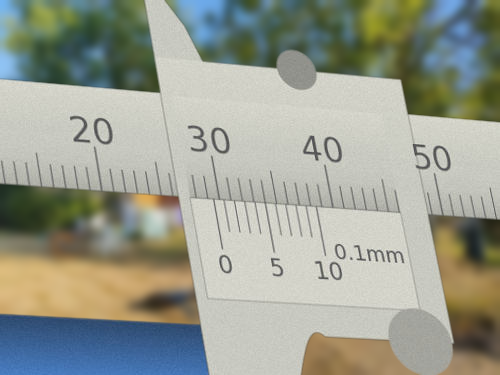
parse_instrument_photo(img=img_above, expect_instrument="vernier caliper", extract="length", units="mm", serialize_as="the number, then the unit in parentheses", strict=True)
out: 29.5 (mm)
